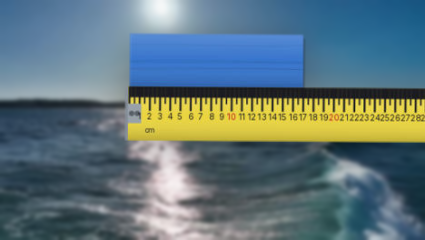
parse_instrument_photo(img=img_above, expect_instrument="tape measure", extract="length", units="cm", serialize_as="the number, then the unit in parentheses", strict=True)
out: 17 (cm)
